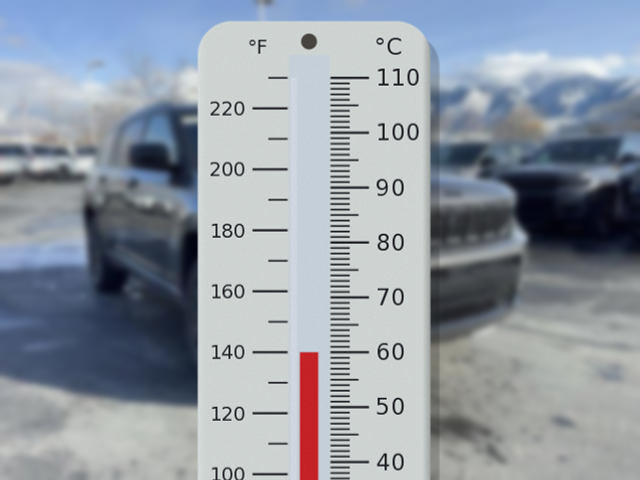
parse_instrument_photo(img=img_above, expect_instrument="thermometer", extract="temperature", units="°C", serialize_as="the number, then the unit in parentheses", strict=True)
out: 60 (°C)
